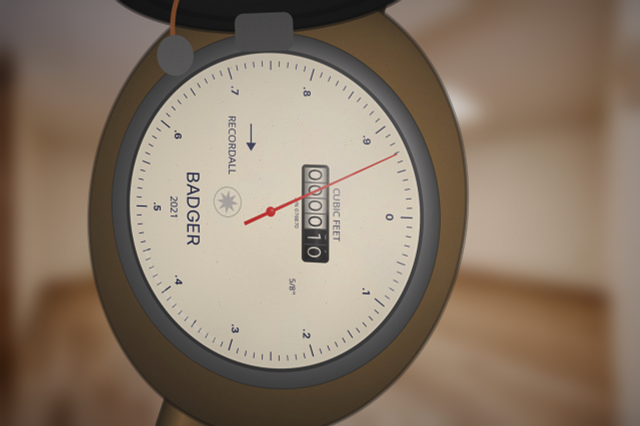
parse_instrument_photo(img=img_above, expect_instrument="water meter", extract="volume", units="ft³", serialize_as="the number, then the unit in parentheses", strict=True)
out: 9.93 (ft³)
